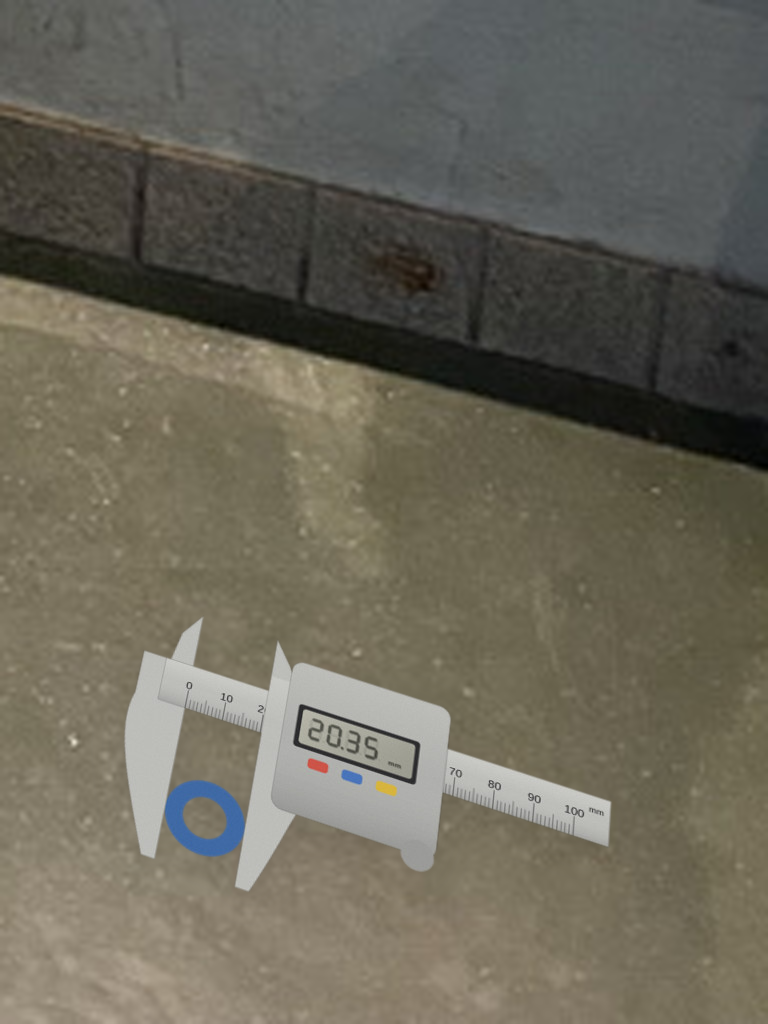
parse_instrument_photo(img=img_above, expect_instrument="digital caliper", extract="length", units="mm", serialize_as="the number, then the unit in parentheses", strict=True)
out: 20.35 (mm)
